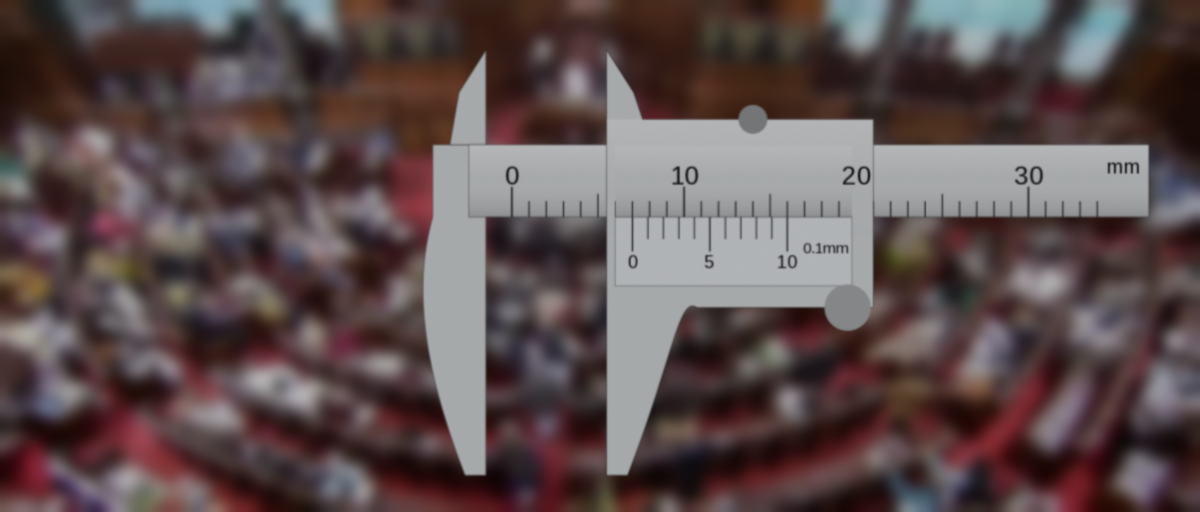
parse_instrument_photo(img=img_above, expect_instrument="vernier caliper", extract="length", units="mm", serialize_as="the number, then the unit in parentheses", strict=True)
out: 7.0 (mm)
